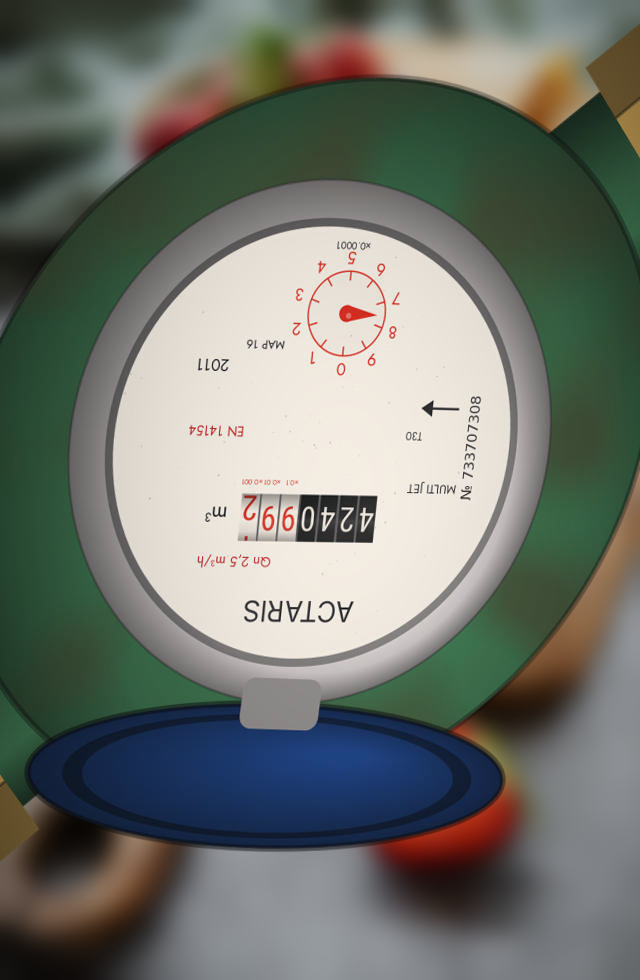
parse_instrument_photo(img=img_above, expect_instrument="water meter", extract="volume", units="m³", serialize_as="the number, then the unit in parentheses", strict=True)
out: 4240.9917 (m³)
